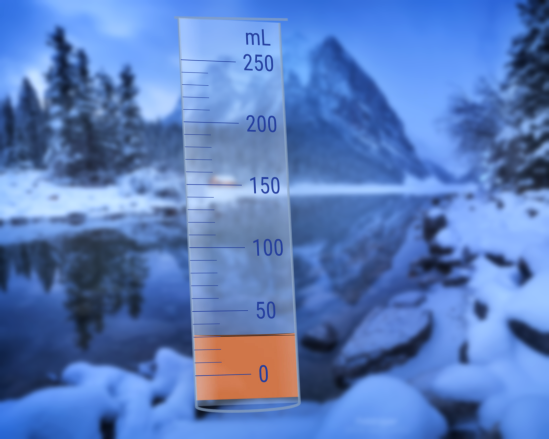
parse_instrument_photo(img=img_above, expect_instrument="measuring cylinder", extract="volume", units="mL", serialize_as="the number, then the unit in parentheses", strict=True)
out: 30 (mL)
